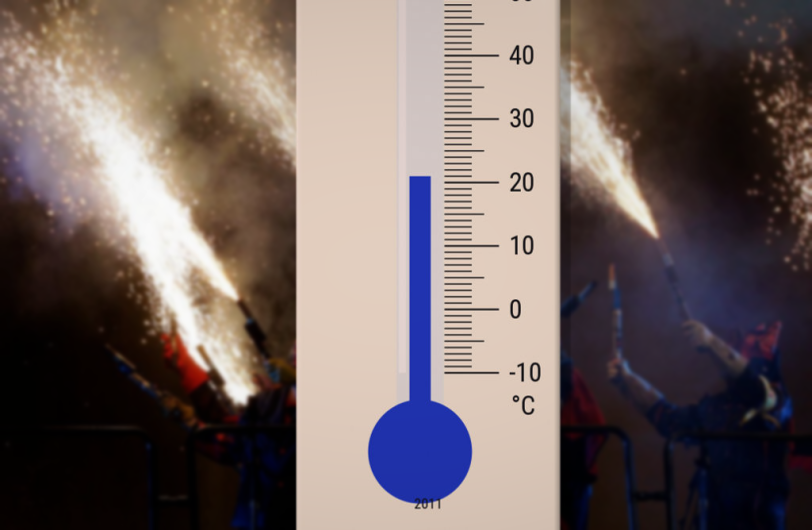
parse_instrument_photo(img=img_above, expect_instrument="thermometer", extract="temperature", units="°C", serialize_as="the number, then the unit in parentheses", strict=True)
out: 21 (°C)
